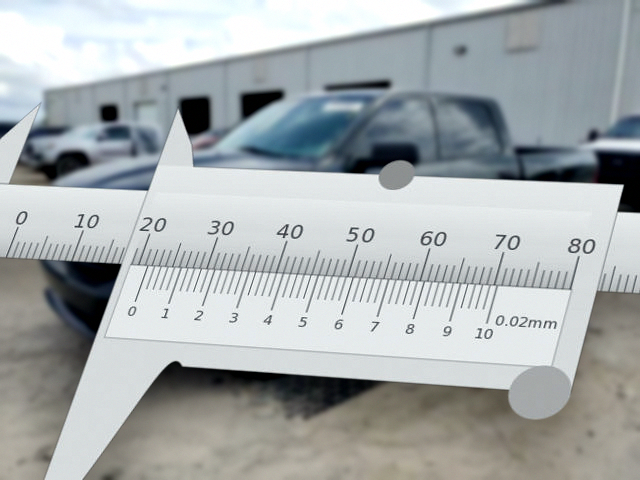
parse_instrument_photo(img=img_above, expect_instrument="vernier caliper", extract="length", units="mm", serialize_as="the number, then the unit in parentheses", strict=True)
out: 21.4 (mm)
